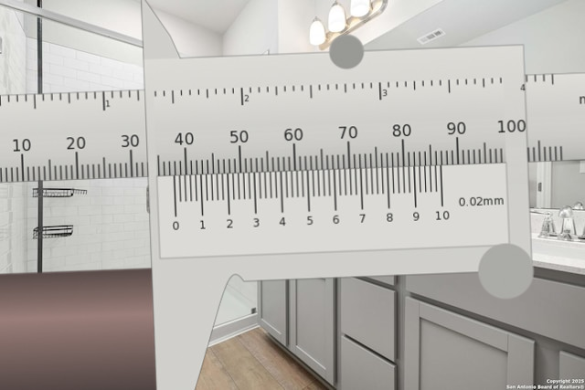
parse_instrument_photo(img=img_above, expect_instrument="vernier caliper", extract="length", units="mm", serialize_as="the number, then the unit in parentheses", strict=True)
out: 37.8 (mm)
